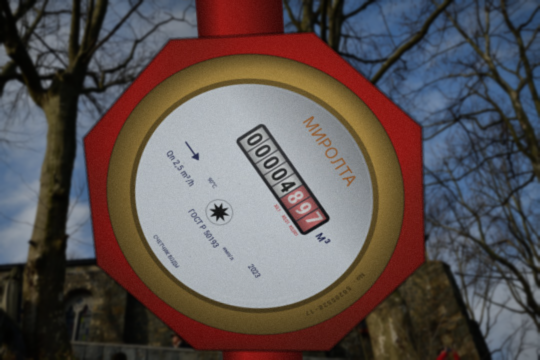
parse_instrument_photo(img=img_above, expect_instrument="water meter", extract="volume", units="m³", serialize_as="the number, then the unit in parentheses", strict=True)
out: 4.897 (m³)
